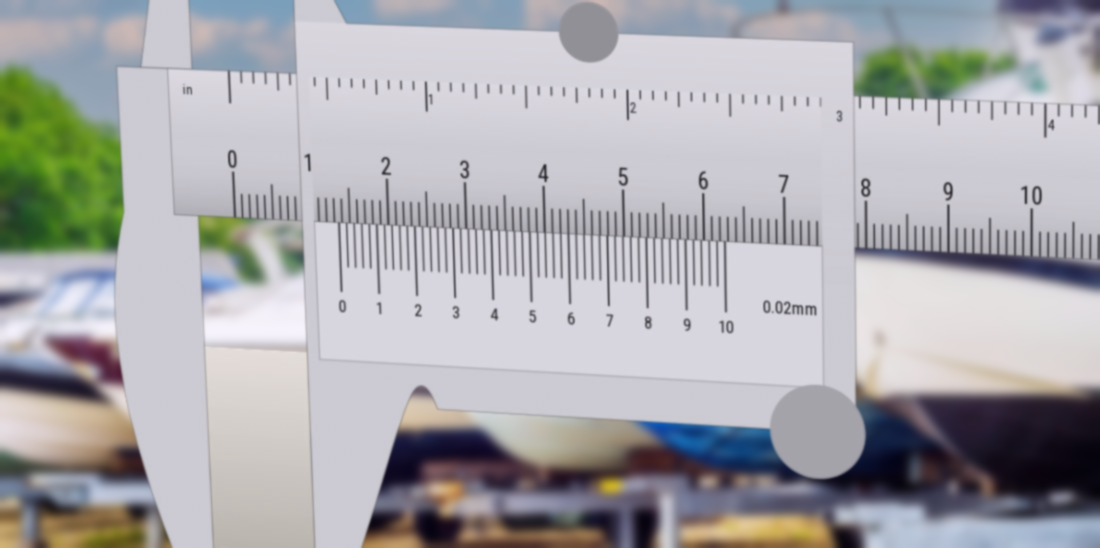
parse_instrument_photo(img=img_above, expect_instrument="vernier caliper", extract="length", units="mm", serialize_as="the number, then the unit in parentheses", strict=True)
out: 13.6 (mm)
